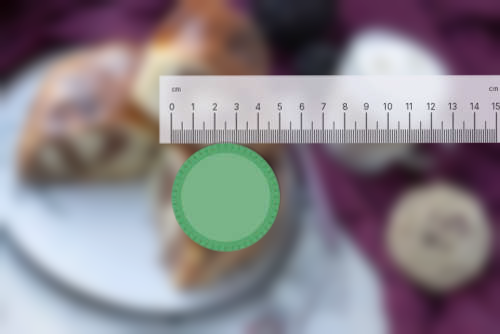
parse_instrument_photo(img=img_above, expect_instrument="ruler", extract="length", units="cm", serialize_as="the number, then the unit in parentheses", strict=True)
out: 5 (cm)
